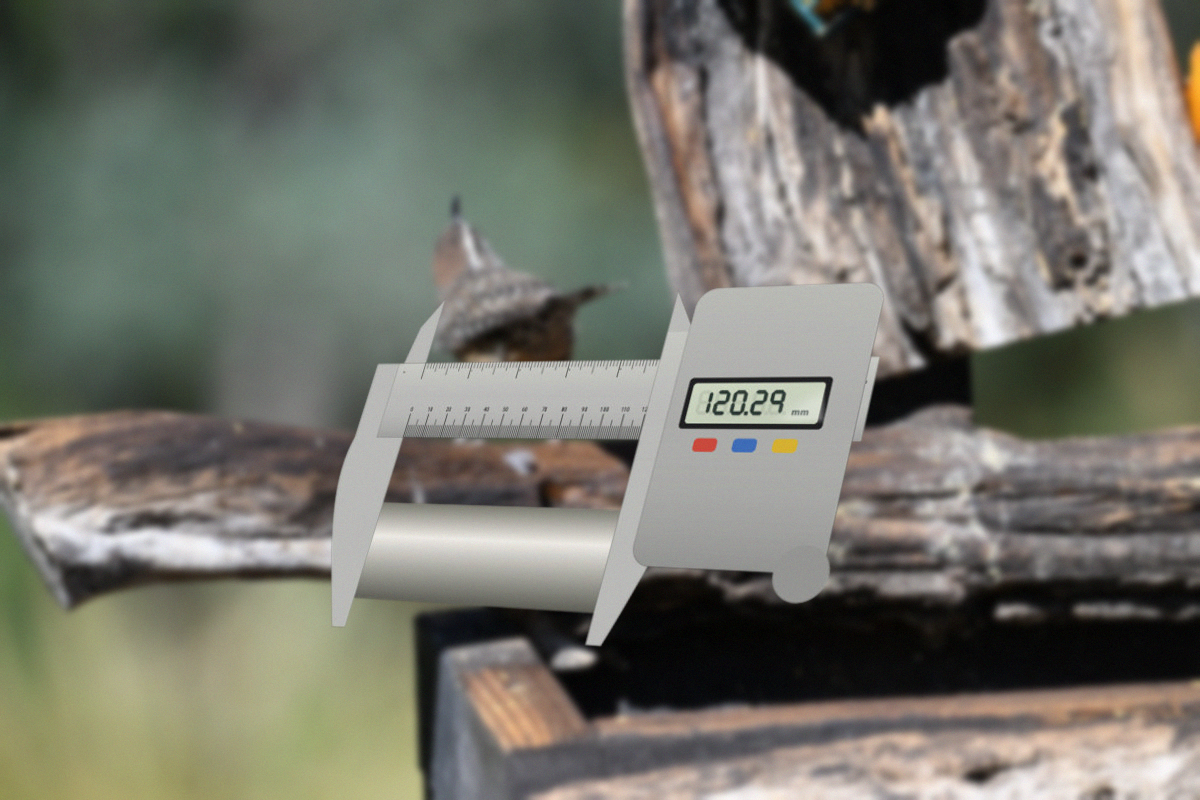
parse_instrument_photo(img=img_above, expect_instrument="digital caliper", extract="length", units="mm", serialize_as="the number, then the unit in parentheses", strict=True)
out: 120.29 (mm)
